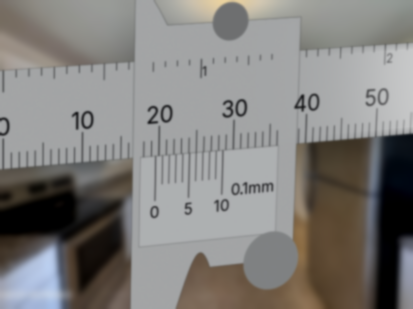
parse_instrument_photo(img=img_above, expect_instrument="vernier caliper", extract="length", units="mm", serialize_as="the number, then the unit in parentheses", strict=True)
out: 19.6 (mm)
